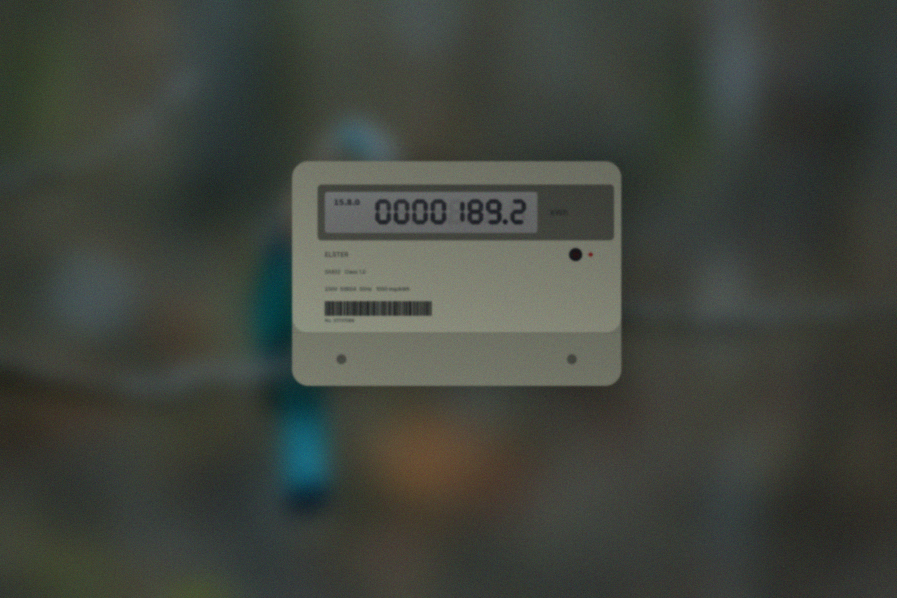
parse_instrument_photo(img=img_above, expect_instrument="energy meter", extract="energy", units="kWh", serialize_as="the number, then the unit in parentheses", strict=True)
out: 189.2 (kWh)
